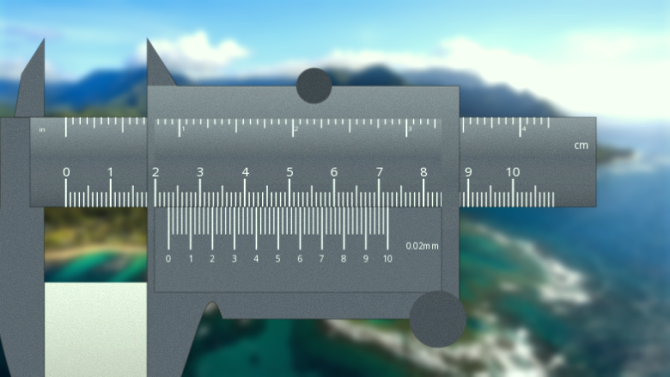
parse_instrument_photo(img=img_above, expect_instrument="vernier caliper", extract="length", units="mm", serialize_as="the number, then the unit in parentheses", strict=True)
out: 23.0 (mm)
